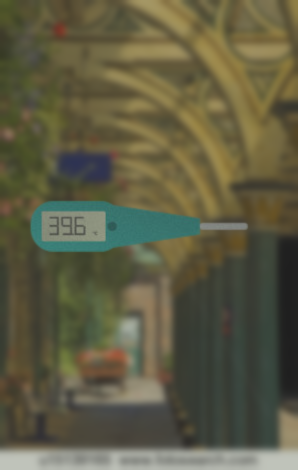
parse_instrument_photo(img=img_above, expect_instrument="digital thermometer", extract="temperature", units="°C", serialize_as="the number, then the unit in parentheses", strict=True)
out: 39.6 (°C)
